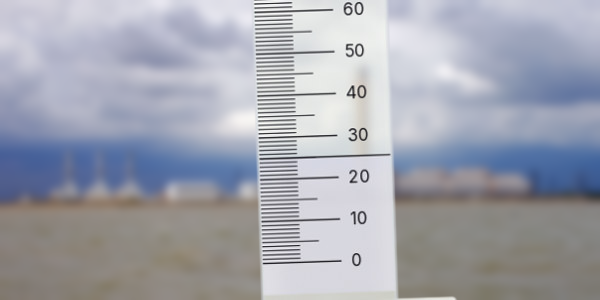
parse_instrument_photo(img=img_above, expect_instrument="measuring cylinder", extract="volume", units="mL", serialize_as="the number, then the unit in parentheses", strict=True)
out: 25 (mL)
